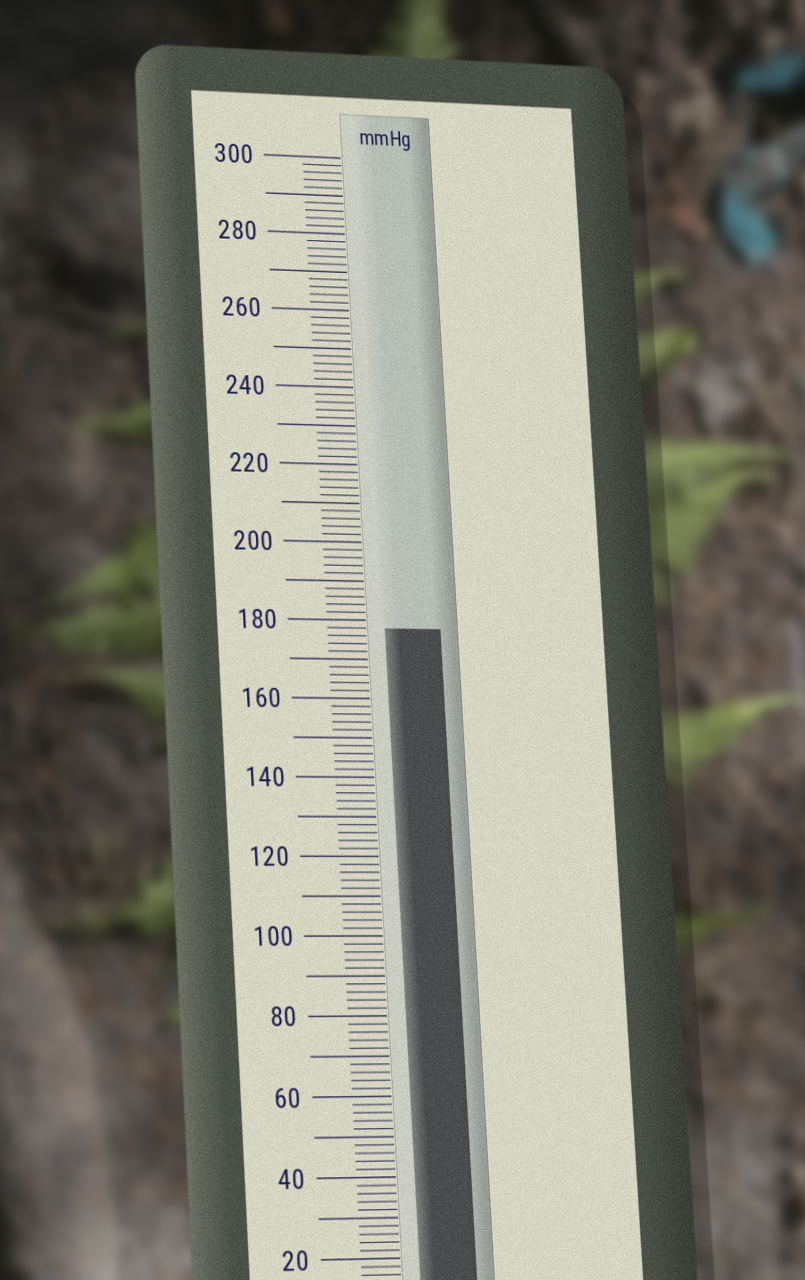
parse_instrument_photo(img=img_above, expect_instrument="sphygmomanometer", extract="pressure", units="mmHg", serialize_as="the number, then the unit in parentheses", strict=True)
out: 178 (mmHg)
